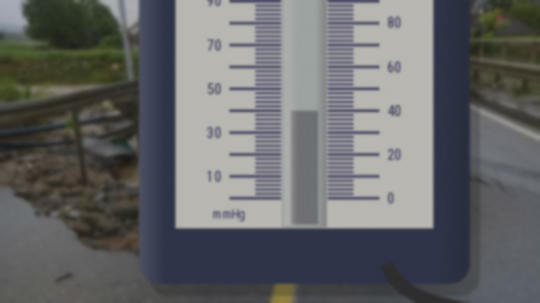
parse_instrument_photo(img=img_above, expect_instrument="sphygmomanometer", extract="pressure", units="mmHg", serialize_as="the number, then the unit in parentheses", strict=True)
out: 40 (mmHg)
